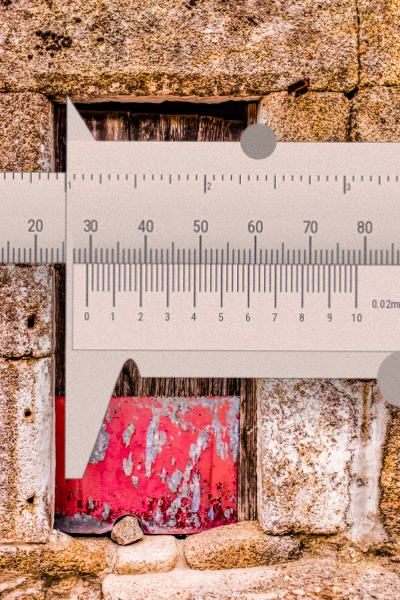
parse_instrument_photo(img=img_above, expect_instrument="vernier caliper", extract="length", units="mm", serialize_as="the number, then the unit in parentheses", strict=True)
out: 29.4 (mm)
